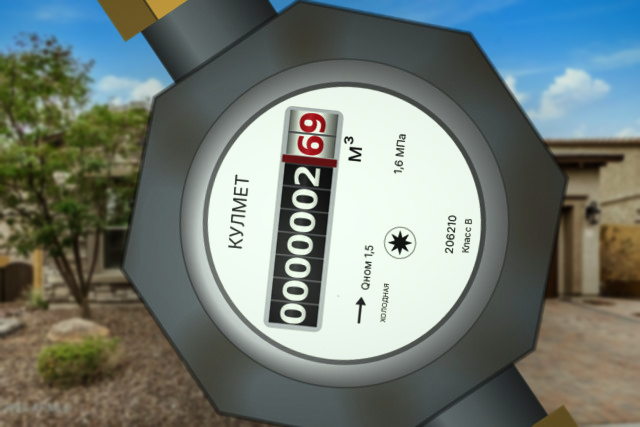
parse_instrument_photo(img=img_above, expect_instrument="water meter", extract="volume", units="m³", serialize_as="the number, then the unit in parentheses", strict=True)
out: 2.69 (m³)
